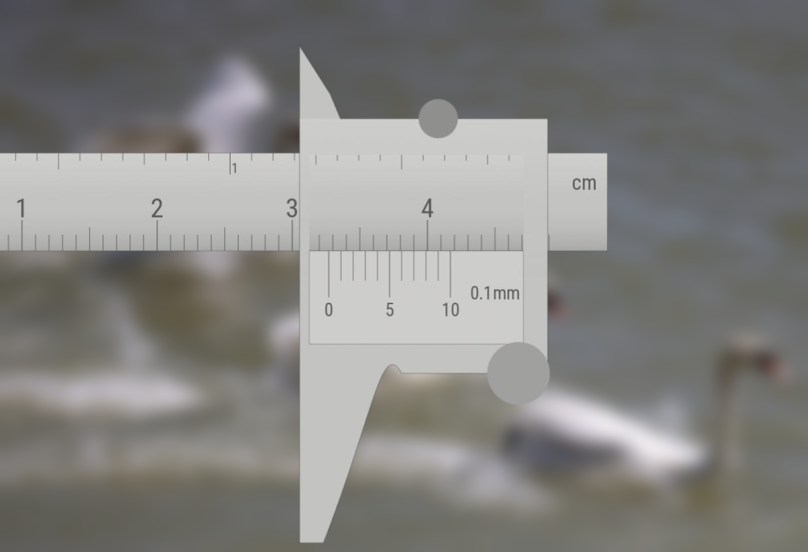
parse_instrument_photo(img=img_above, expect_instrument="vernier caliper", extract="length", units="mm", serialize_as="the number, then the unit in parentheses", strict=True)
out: 32.7 (mm)
